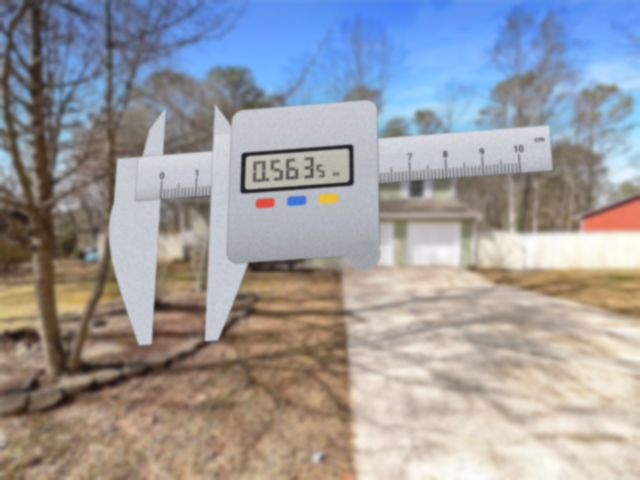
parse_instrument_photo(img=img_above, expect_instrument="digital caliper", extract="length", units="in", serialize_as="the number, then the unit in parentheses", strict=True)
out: 0.5635 (in)
